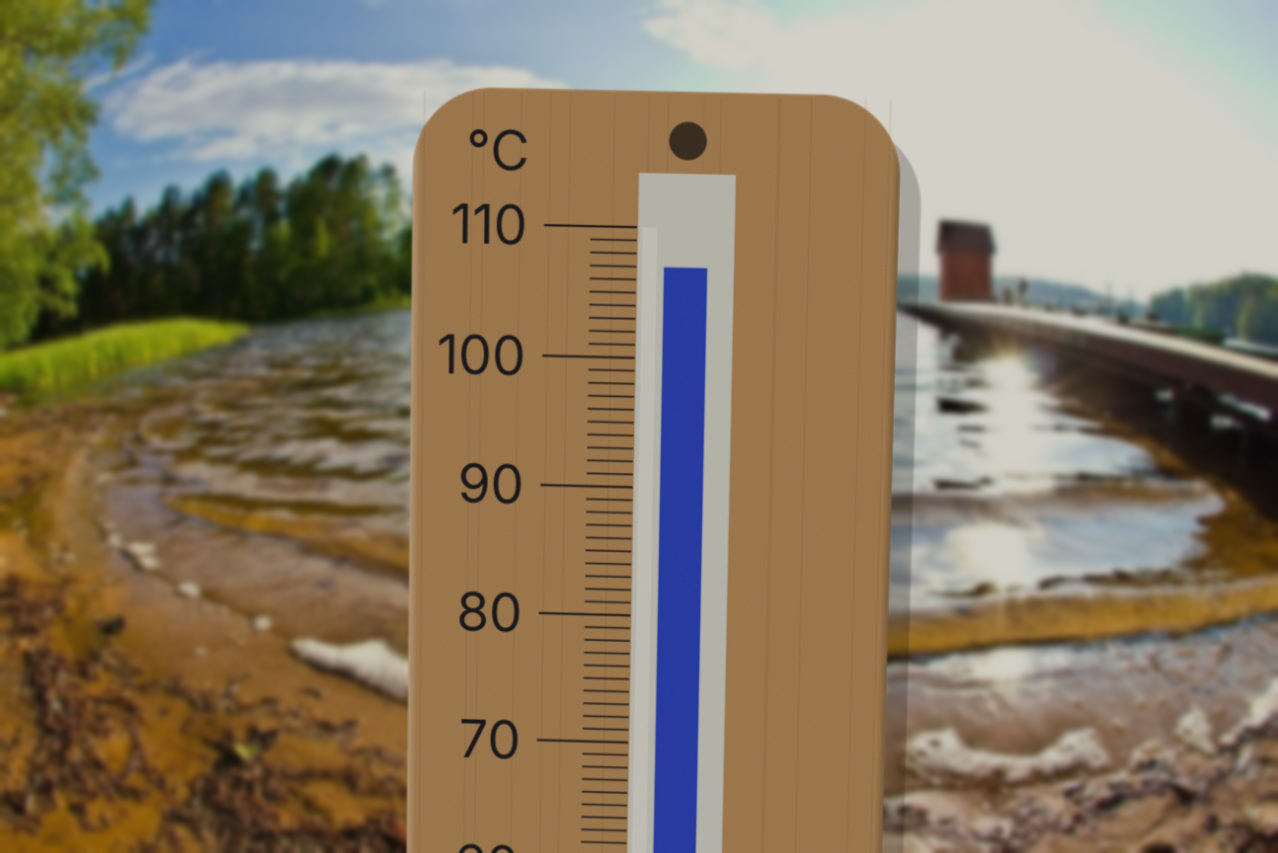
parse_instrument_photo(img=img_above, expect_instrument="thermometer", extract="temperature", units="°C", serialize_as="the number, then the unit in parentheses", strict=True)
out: 107 (°C)
